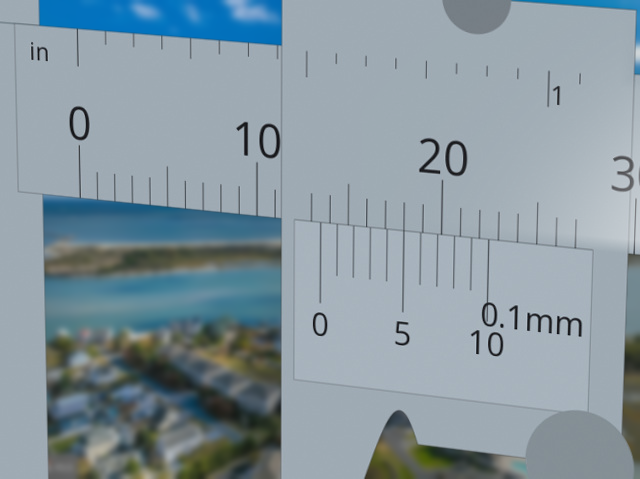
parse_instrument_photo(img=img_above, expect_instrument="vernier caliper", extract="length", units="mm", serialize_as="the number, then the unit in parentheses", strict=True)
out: 13.5 (mm)
